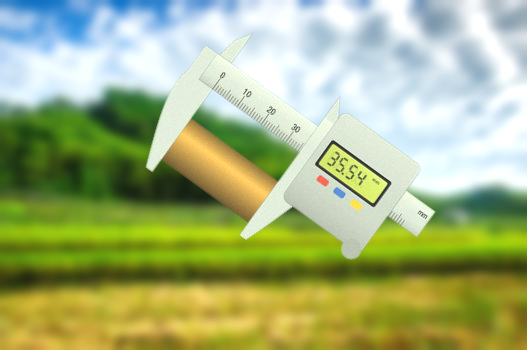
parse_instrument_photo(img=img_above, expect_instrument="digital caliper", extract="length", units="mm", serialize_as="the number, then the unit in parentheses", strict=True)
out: 35.54 (mm)
